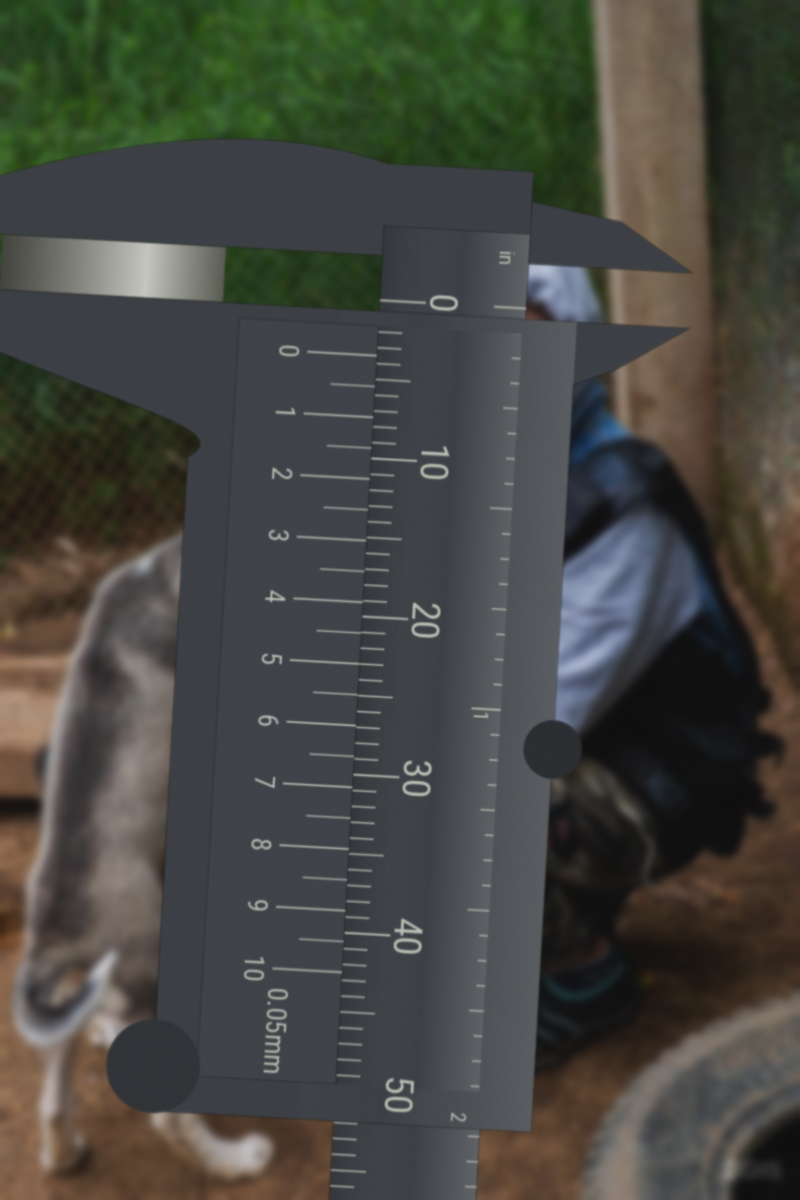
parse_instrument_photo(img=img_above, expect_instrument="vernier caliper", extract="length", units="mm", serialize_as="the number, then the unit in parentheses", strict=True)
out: 3.5 (mm)
